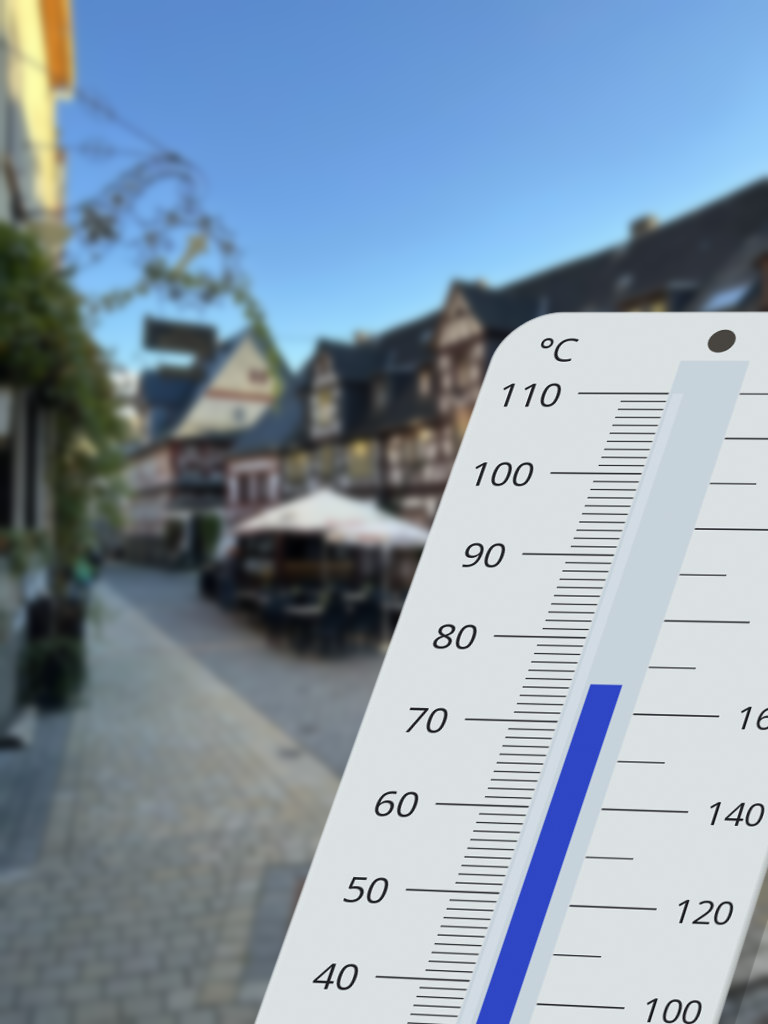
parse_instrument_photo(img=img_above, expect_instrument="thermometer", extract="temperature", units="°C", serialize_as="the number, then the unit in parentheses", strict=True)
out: 74.5 (°C)
